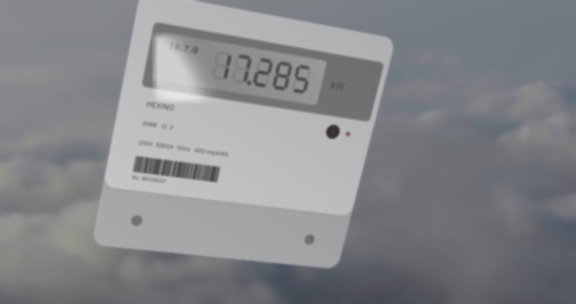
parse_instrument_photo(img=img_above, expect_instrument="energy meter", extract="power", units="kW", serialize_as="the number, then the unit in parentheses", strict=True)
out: 17.285 (kW)
